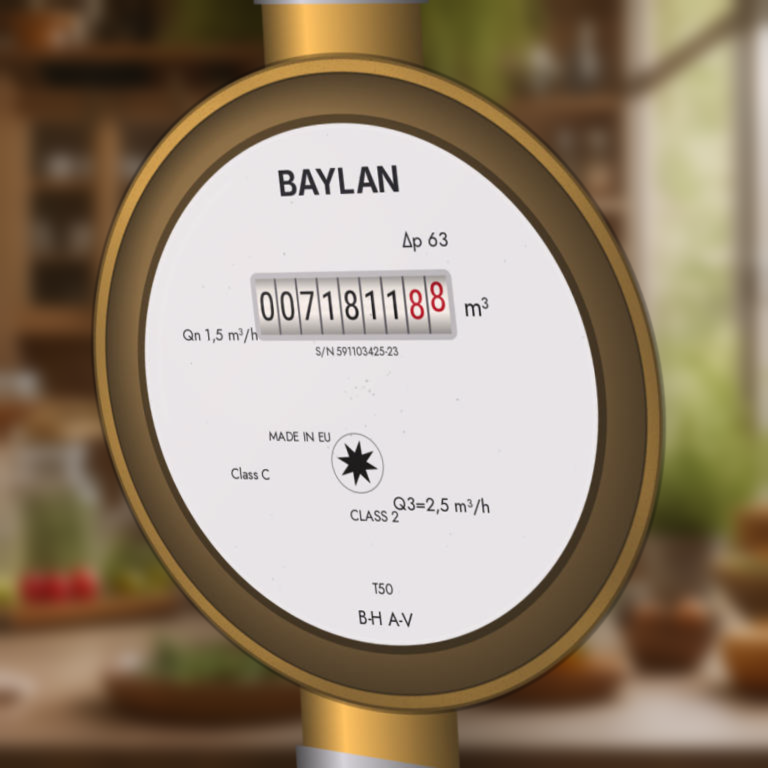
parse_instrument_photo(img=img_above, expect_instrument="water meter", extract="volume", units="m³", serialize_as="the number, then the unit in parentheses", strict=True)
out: 71811.88 (m³)
